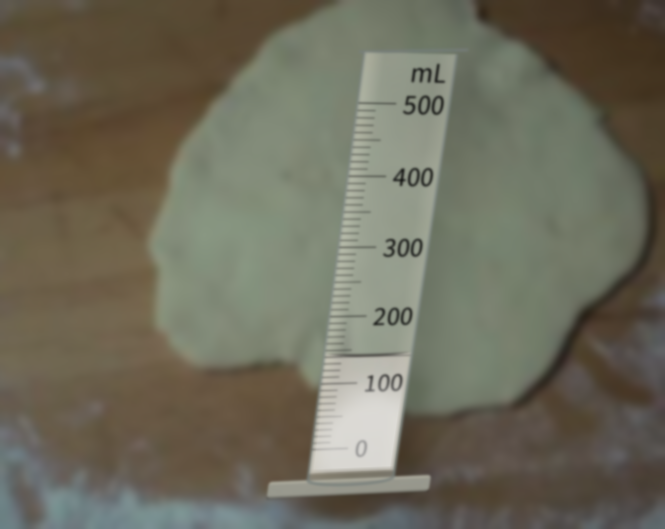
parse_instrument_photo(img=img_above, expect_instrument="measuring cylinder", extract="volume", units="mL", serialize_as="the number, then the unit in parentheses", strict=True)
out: 140 (mL)
